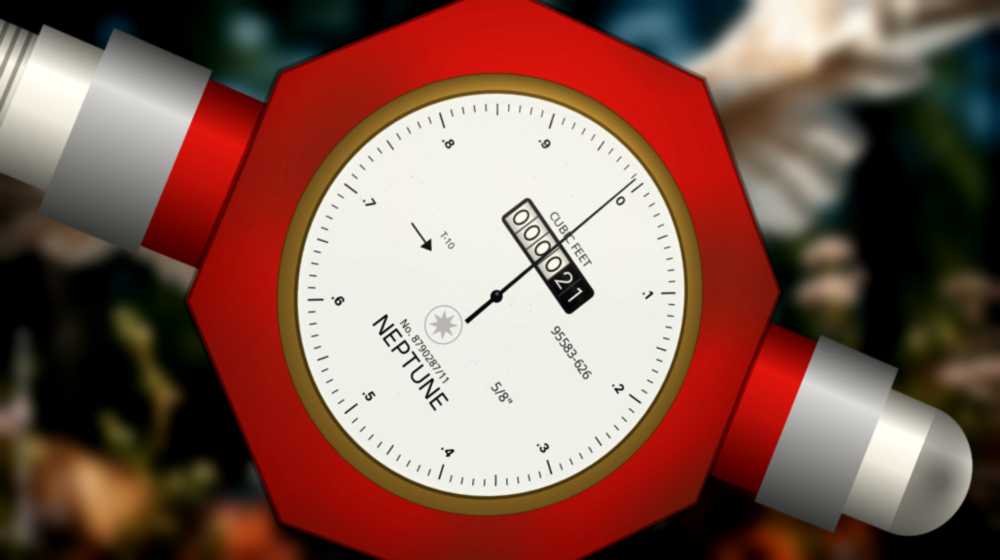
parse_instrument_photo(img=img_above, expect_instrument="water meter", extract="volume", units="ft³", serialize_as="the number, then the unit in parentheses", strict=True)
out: 20.99 (ft³)
